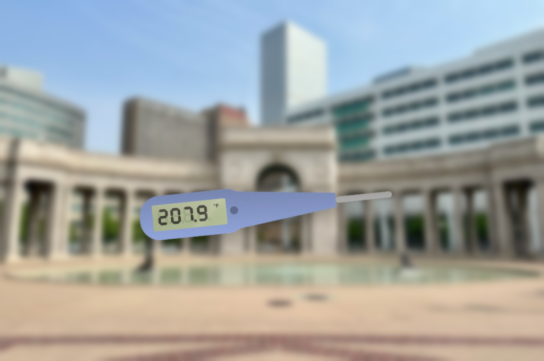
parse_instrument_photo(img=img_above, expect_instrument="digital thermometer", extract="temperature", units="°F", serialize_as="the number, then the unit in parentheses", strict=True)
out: 207.9 (°F)
